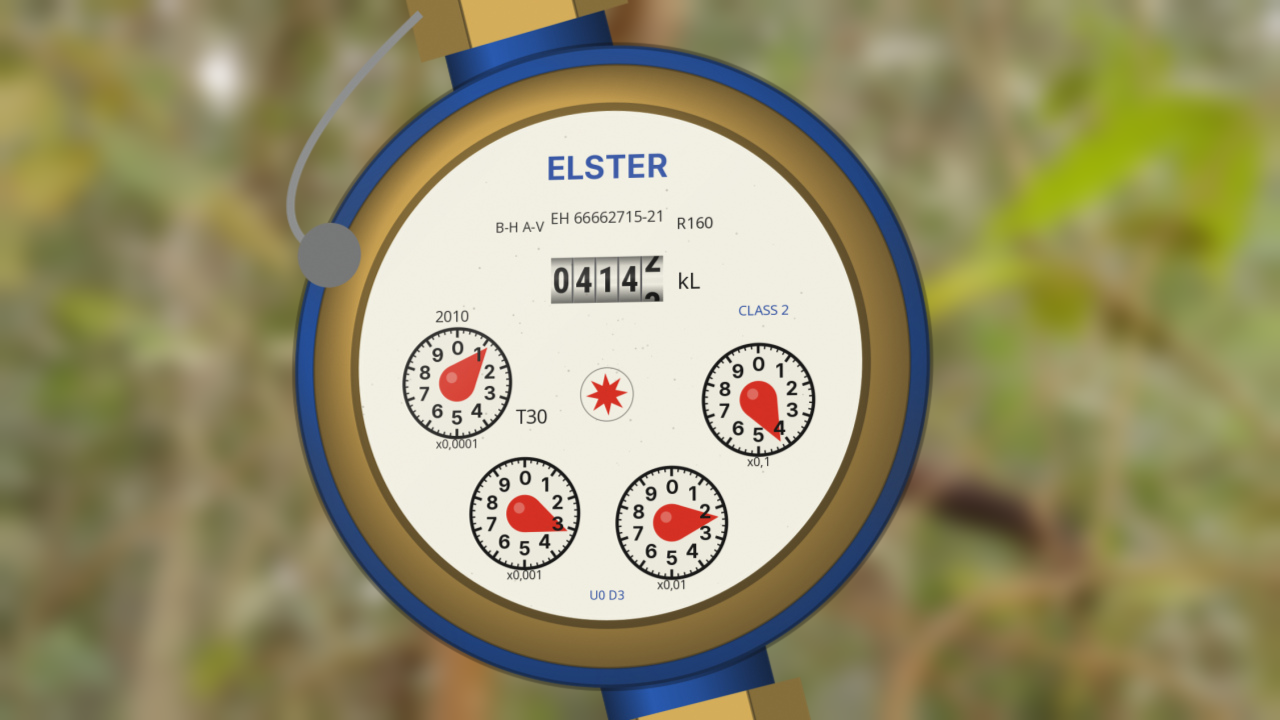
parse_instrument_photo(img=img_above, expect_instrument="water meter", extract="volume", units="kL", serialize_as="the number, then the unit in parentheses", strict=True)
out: 4142.4231 (kL)
